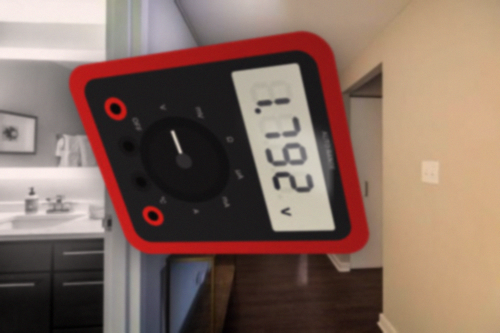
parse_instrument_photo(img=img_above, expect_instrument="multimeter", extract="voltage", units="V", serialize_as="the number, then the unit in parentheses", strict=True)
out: 1.792 (V)
